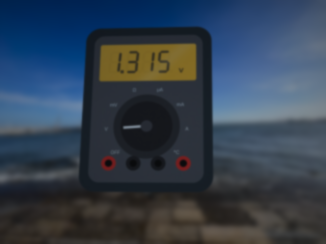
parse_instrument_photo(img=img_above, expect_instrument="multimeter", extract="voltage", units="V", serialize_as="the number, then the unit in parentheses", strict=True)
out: 1.315 (V)
